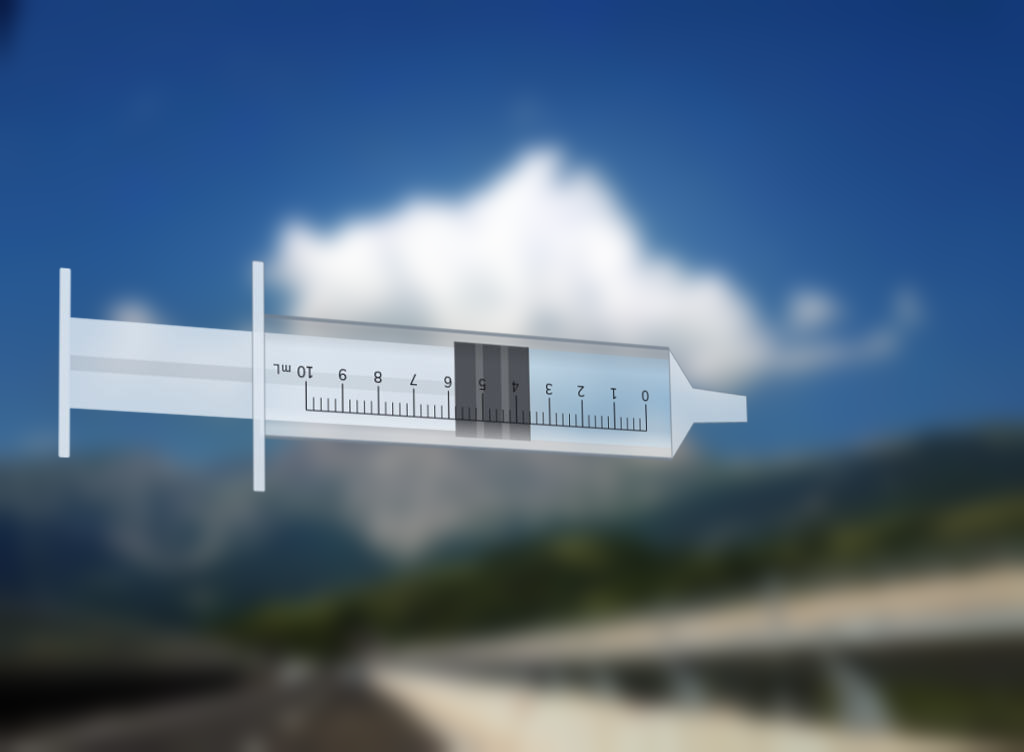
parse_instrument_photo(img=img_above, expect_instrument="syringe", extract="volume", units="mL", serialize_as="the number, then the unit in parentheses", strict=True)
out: 3.6 (mL)
